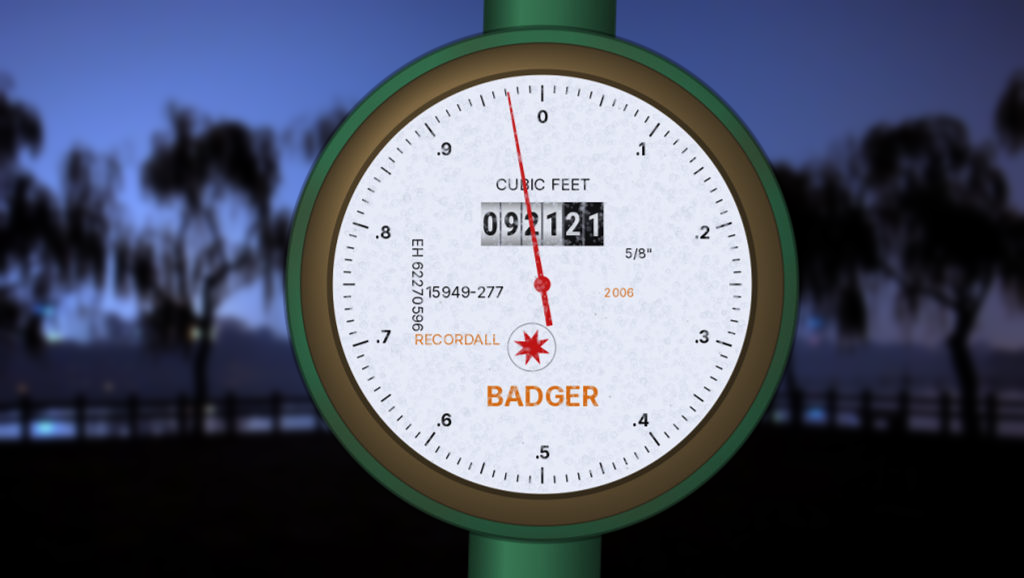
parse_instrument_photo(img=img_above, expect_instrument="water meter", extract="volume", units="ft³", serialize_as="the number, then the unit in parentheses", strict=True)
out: 92120.97 (ft³)
